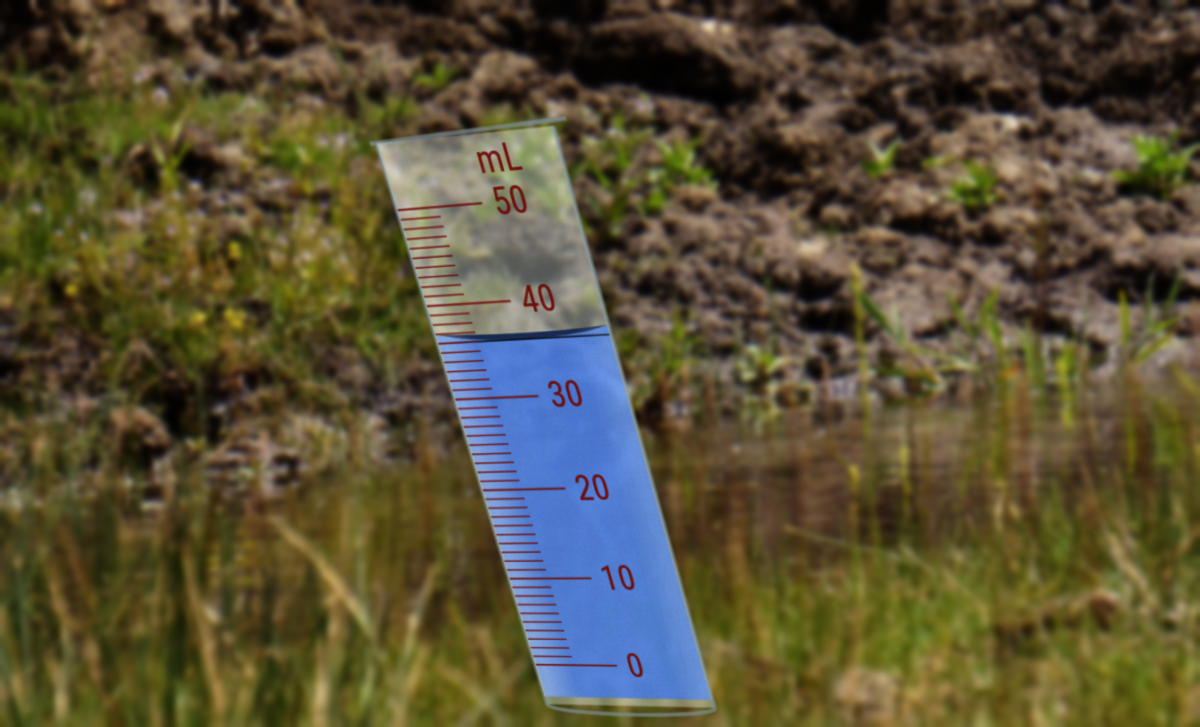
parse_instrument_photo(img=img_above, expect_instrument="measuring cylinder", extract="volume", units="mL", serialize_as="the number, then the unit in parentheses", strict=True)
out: 36 (mL)
